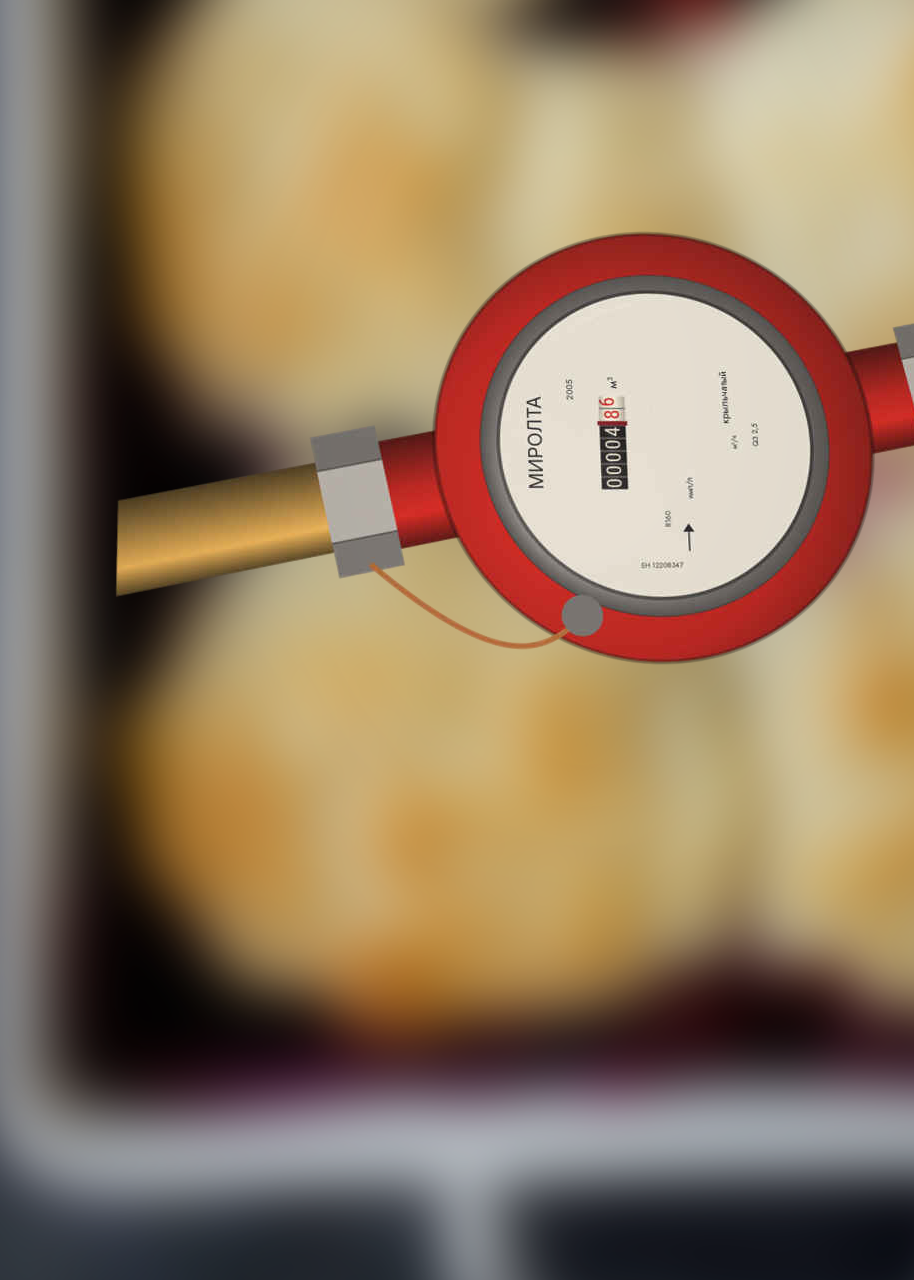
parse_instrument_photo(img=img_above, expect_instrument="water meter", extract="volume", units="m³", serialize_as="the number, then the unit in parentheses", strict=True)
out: 4.86 (m³)
